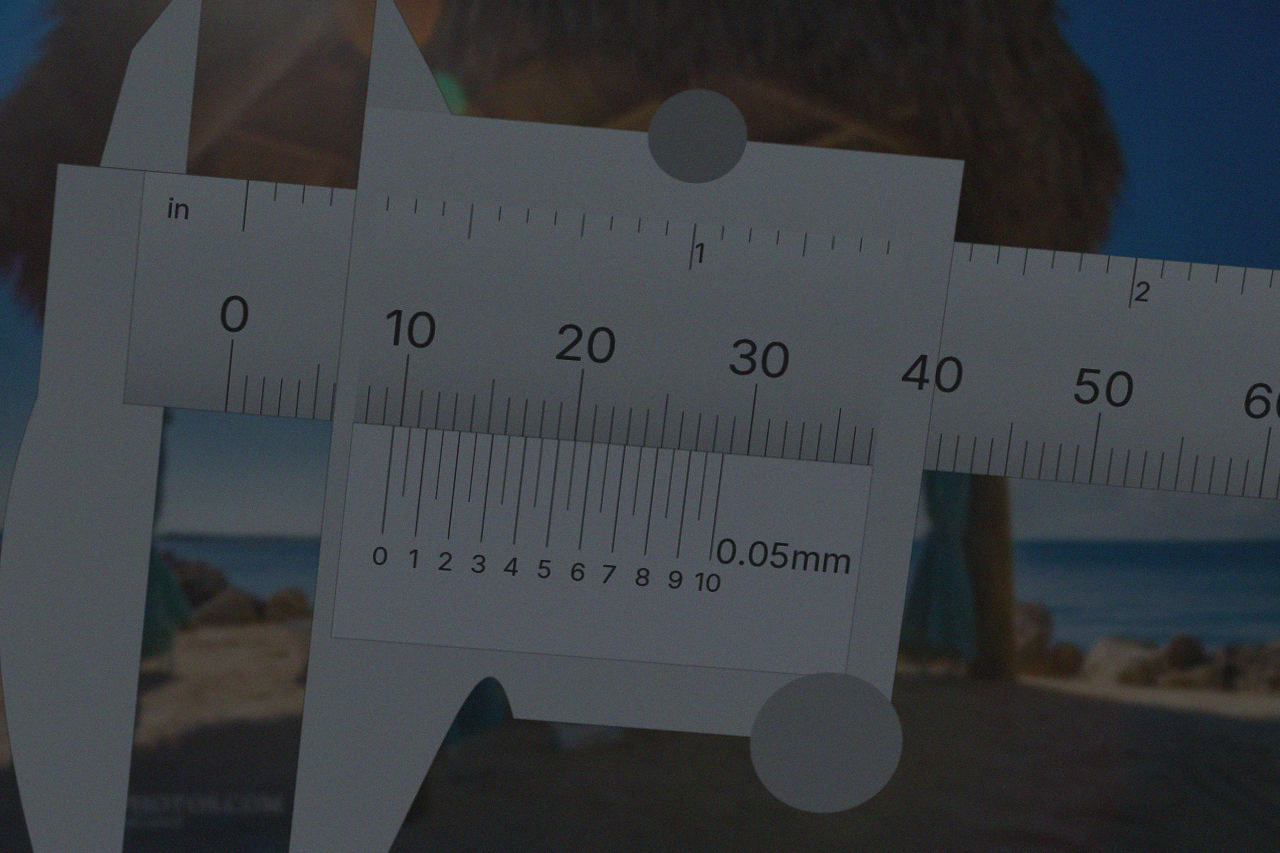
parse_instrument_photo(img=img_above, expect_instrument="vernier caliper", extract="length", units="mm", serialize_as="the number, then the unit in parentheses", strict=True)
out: 9.6 (mm)
